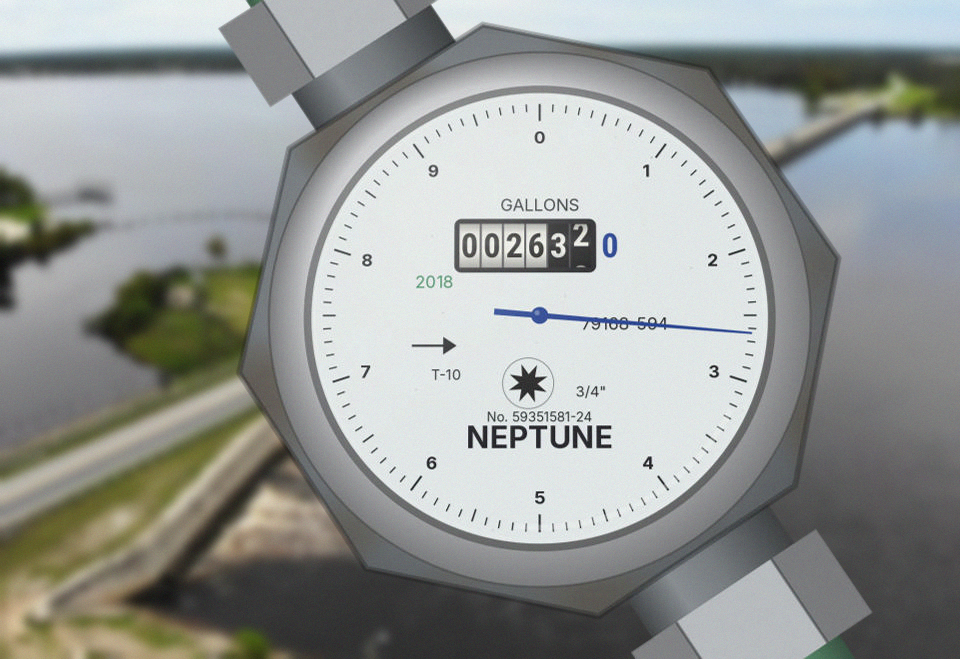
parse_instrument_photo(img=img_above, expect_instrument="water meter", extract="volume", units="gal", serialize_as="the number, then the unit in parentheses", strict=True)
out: 26322.6 (gal)
